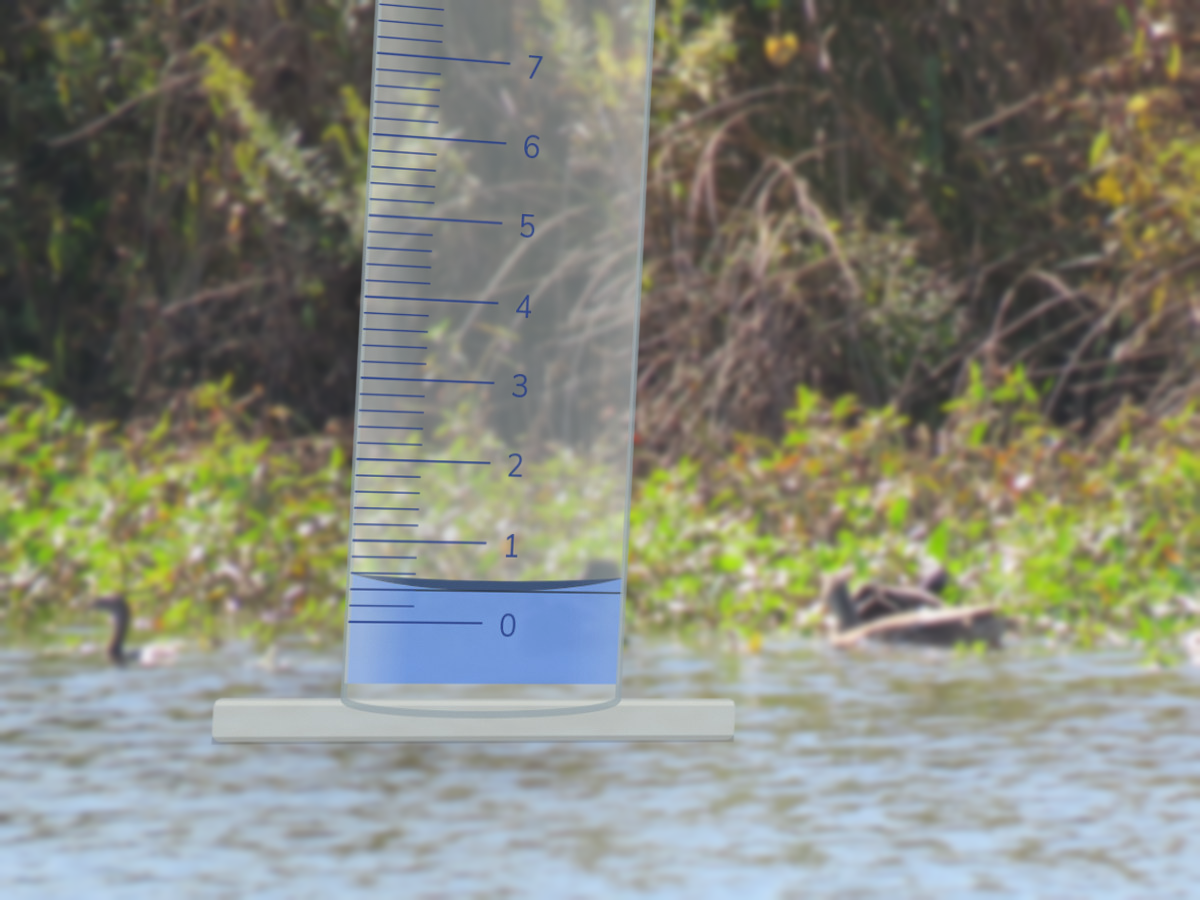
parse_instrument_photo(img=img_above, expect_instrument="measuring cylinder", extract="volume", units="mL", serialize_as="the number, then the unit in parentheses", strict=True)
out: 0.4 (mL)
